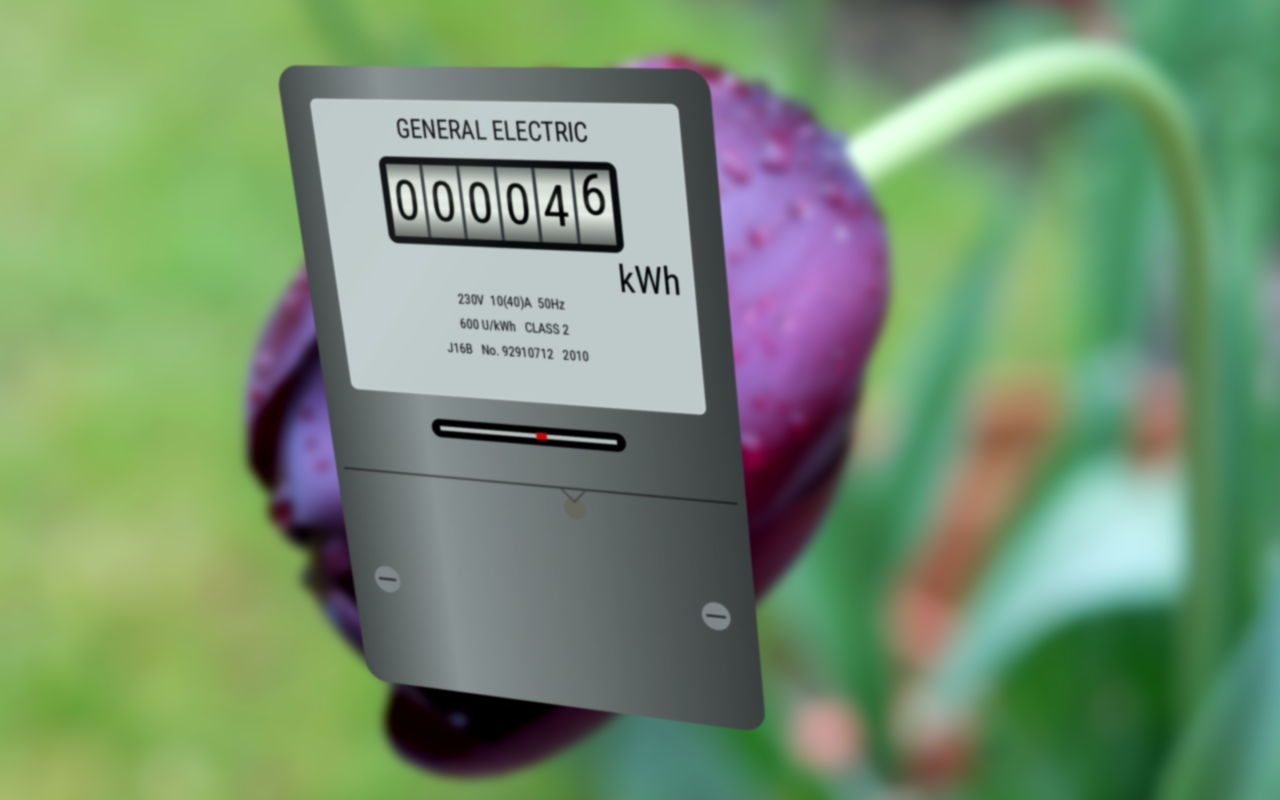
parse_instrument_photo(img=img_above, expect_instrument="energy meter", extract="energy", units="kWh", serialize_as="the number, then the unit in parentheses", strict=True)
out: 46 (kWh)
